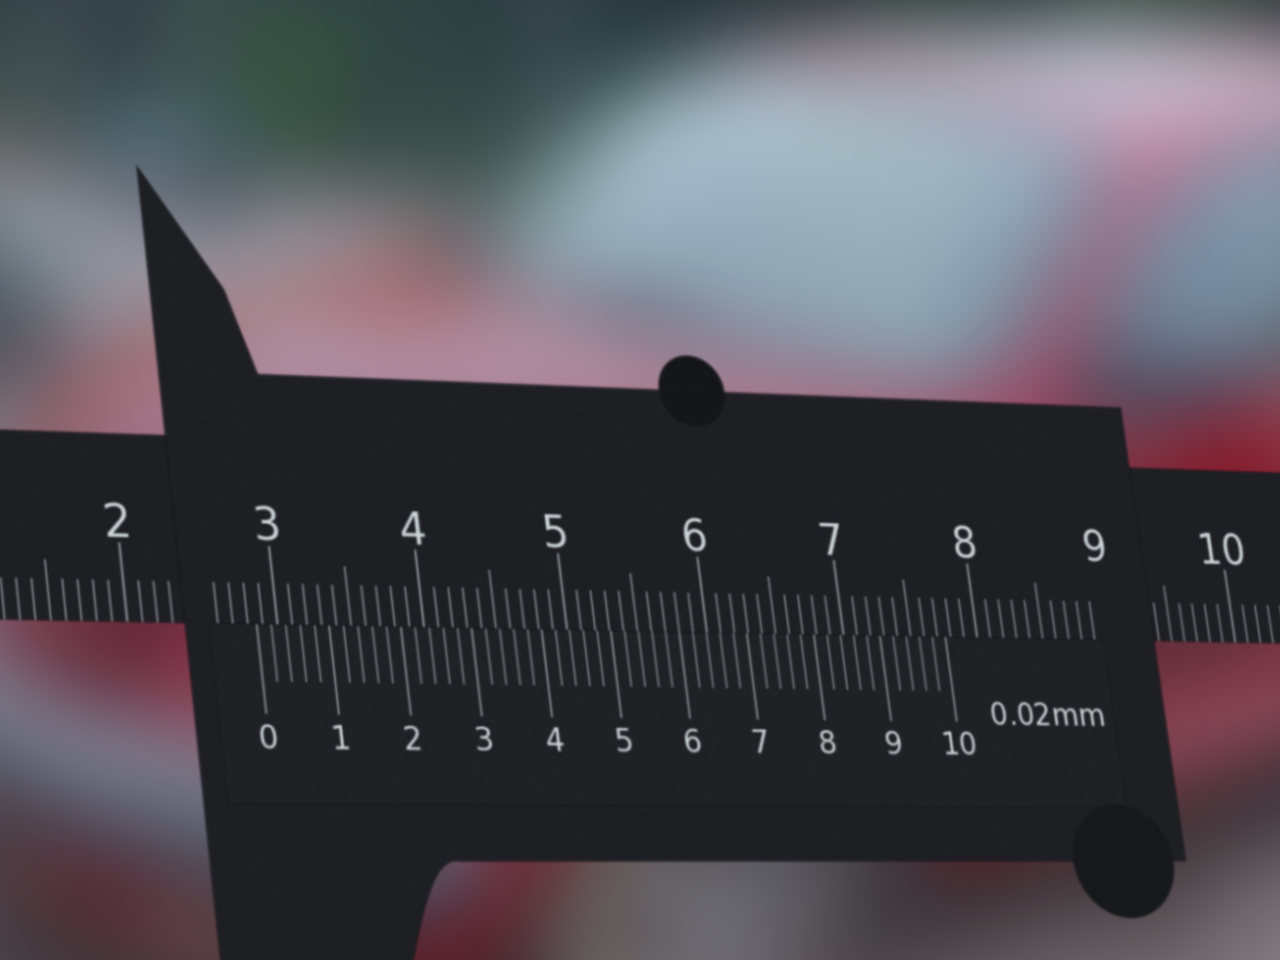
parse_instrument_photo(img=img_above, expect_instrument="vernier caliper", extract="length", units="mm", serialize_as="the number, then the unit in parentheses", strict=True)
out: 28.6 (mm)
